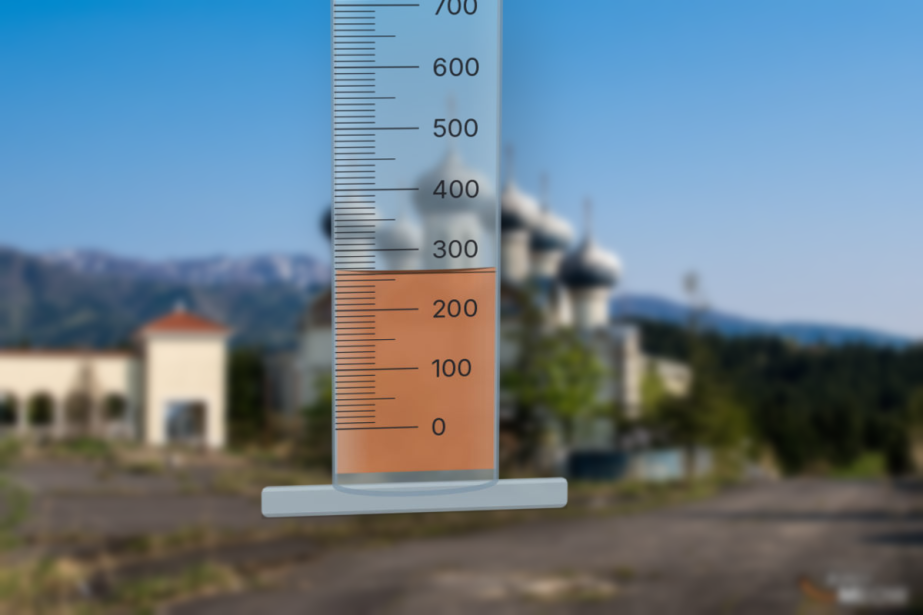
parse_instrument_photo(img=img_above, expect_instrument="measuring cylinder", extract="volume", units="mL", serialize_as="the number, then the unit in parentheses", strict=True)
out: 260 (mL)
